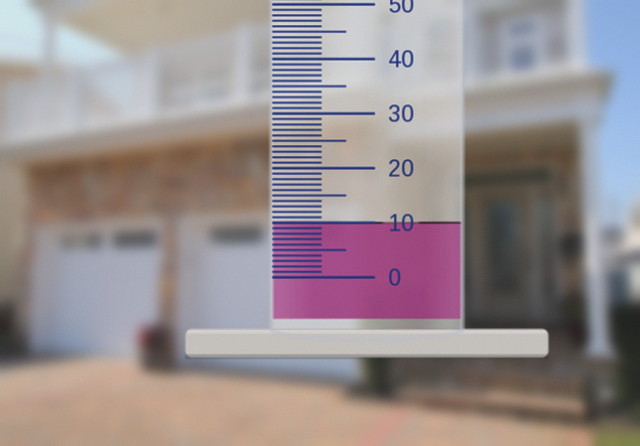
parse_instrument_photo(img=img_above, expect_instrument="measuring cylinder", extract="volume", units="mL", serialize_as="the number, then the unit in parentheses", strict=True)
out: 10 (mL)
